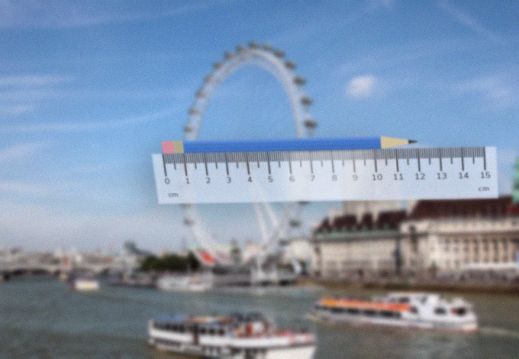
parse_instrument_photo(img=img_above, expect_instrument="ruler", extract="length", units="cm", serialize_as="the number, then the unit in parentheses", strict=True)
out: 12 (cm)
